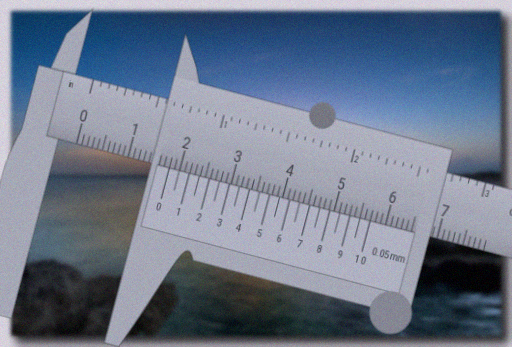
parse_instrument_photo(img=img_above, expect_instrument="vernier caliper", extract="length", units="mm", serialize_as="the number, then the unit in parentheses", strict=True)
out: 18.0 (mm)
